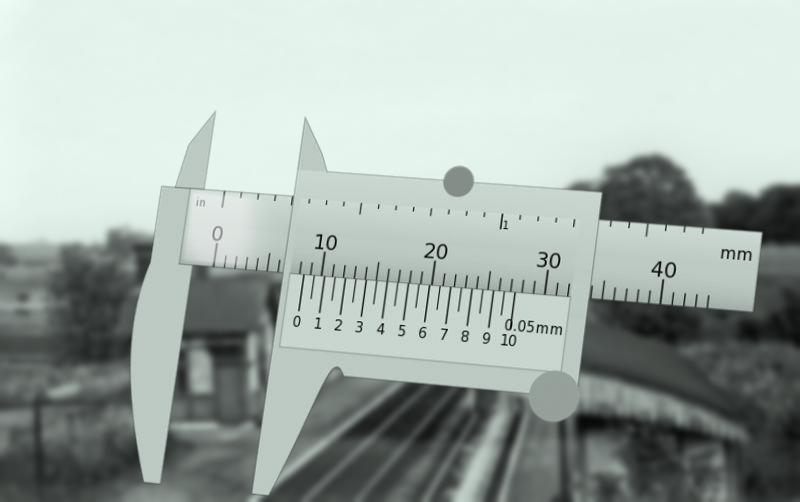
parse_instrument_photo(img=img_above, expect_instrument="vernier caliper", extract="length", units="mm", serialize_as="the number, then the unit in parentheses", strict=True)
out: 8.4 (mm)
